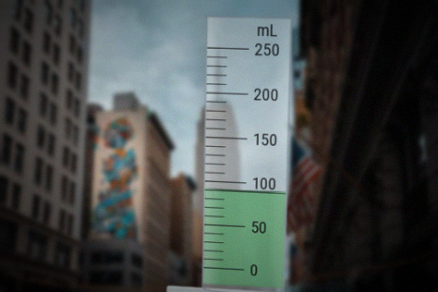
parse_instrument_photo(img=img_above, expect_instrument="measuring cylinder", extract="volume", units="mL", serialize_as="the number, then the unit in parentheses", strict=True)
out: 90 (mL)
